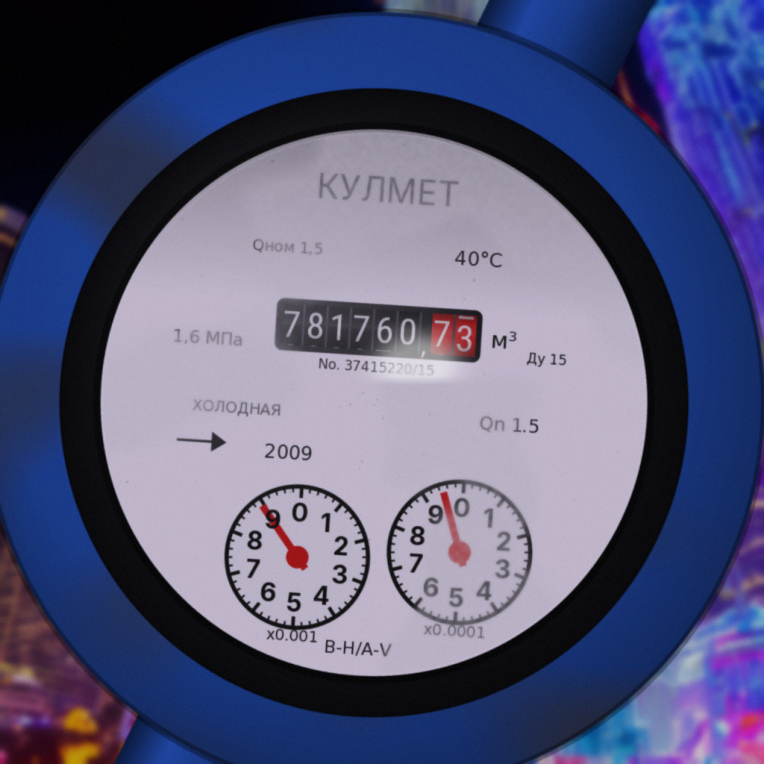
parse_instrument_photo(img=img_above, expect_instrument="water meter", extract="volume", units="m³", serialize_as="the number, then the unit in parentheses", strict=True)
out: 781760.7289 (m³)
